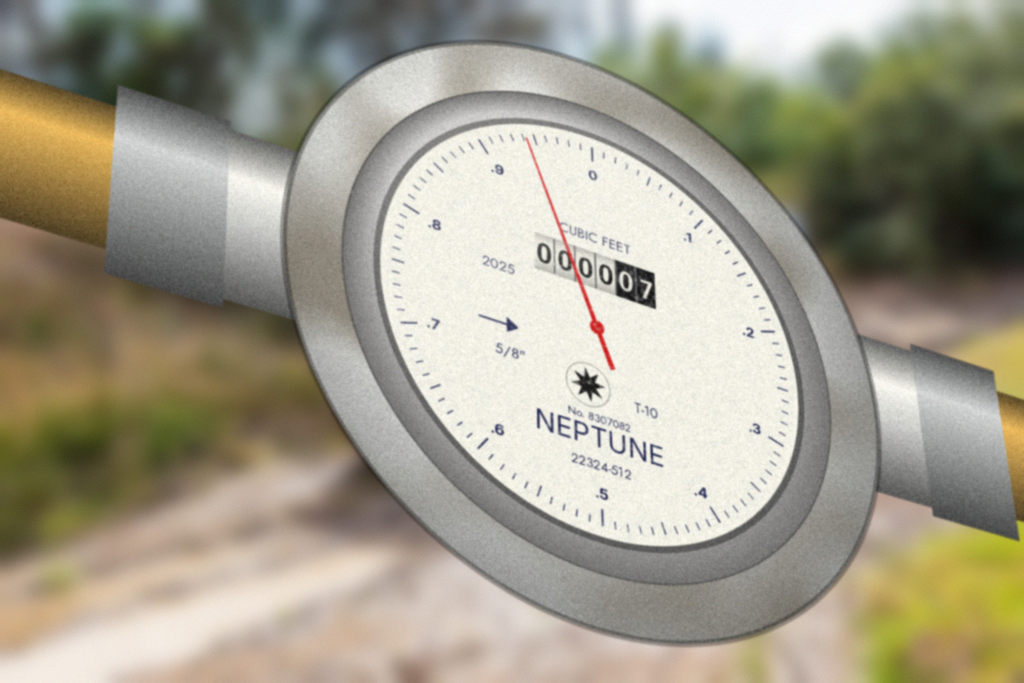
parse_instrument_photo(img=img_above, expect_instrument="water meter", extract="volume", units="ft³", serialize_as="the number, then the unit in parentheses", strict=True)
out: 6.94 (ft³)
